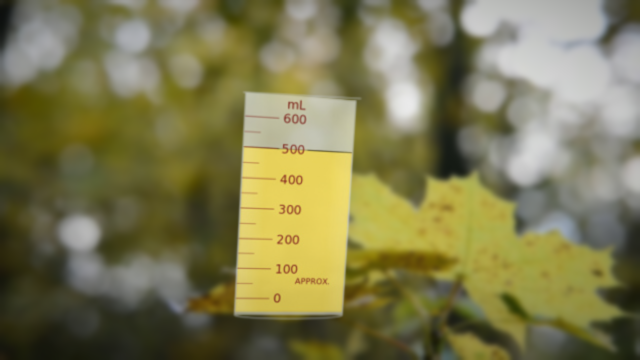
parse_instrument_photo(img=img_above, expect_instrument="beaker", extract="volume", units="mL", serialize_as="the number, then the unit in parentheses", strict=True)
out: 500 (mL)
